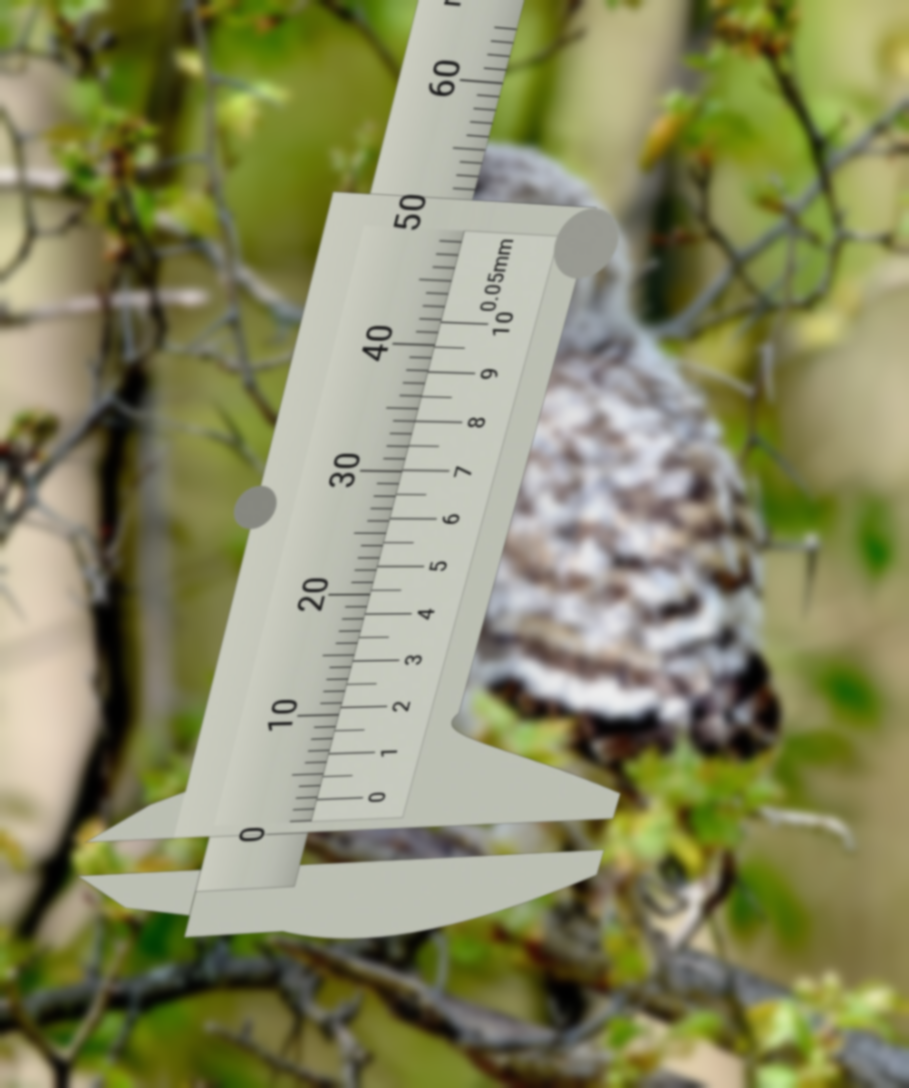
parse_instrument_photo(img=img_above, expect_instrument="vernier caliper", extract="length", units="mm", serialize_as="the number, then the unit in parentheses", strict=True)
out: 2.8 (mm)
